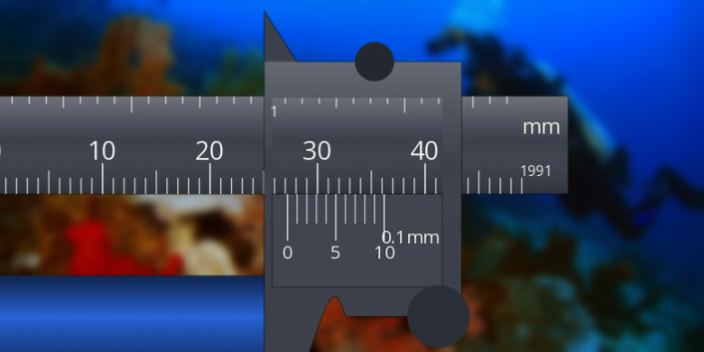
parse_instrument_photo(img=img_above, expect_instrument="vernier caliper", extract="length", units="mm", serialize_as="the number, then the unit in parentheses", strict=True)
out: 27.2 (mm)
